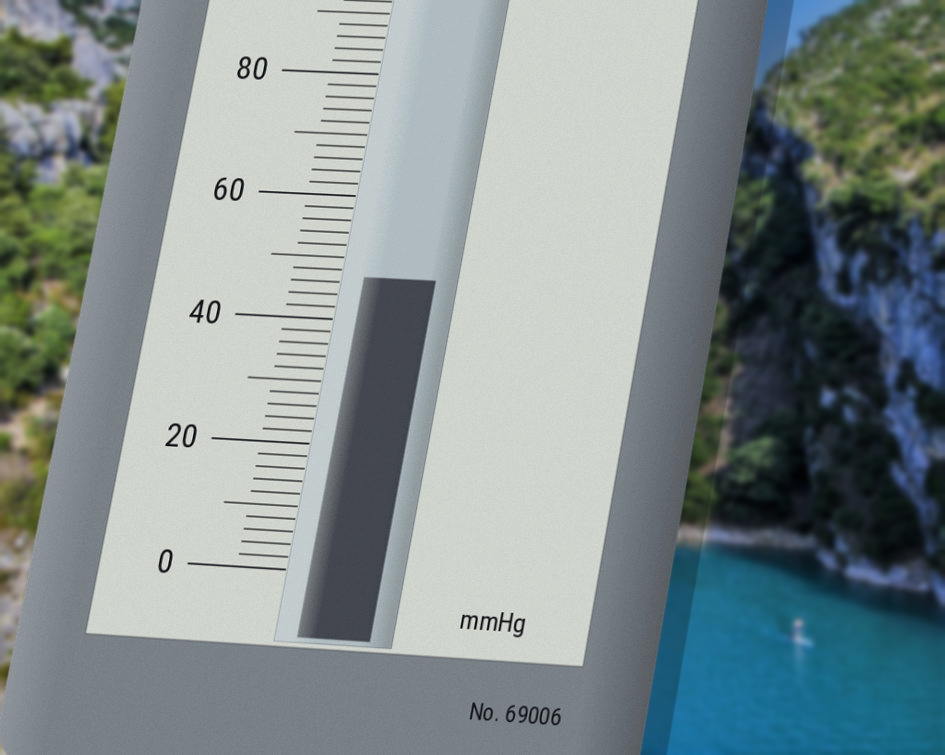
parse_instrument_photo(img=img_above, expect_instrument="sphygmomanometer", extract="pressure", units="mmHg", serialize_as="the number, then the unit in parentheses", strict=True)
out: 47 (mmHg)
